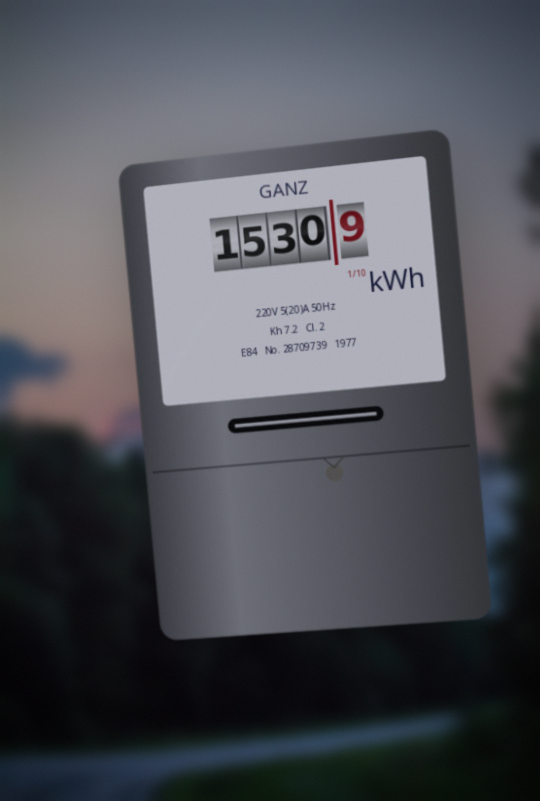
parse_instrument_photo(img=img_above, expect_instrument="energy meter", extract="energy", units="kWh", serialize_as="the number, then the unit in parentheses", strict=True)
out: 1530.9 (kWh)
